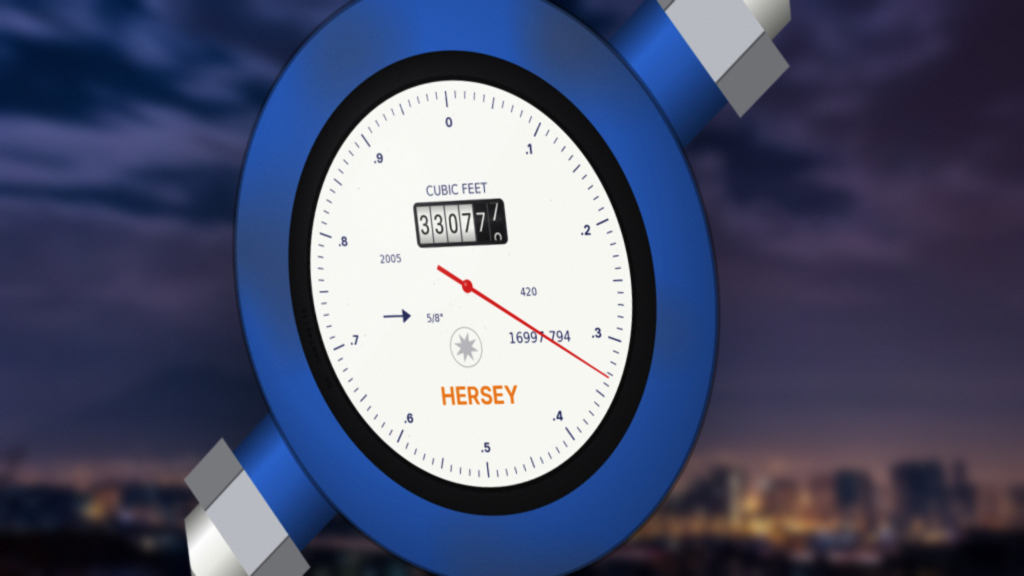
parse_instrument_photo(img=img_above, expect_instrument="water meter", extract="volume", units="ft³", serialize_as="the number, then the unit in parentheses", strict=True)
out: 330777.33 (ft³)
